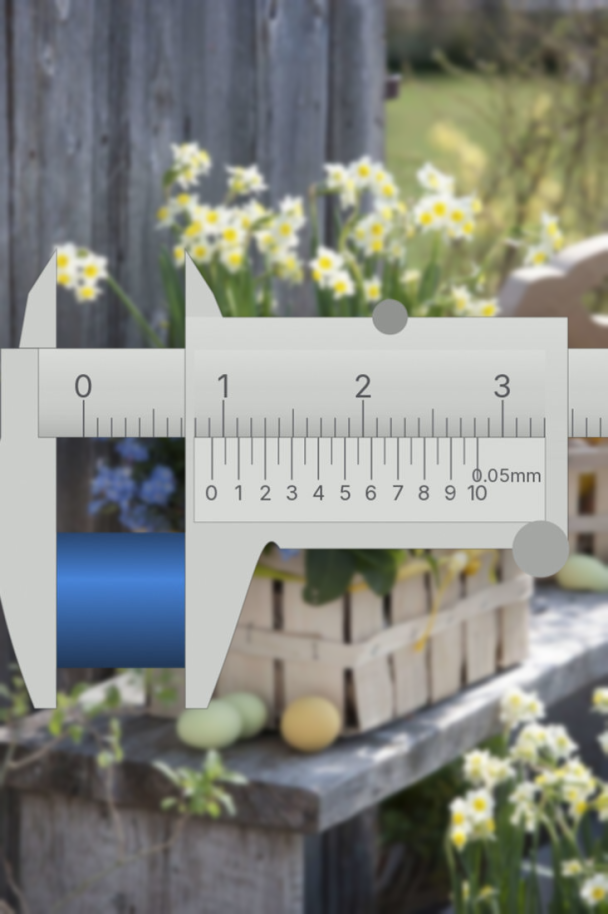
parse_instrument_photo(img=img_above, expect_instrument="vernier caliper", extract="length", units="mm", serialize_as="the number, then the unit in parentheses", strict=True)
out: 9.2 (mm)
